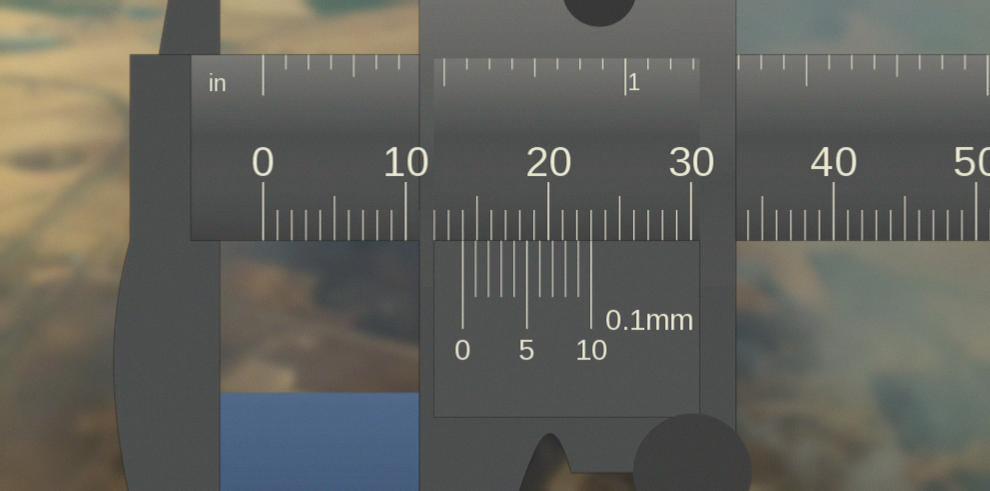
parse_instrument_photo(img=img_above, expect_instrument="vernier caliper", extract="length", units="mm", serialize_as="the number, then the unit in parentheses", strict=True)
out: 14.0 (mm)
